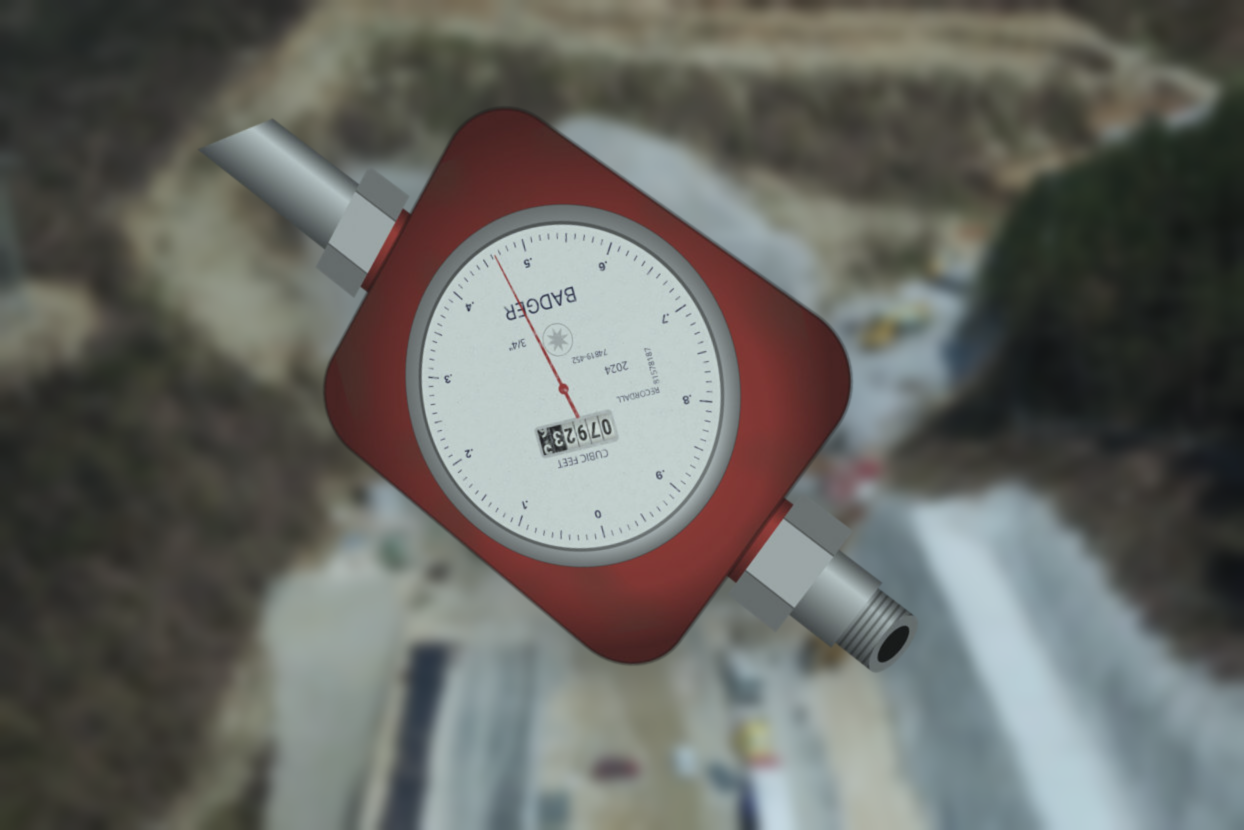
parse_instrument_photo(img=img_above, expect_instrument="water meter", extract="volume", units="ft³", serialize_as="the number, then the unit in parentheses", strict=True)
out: 79235.46 (ft³)
